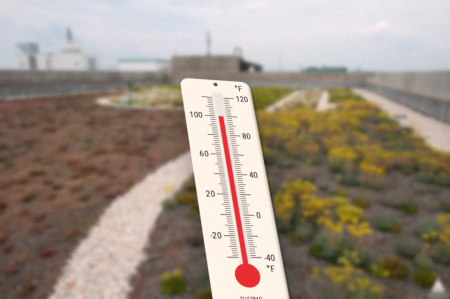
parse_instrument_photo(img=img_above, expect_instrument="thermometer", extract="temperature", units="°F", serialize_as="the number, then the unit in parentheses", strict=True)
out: 100 (°F)
